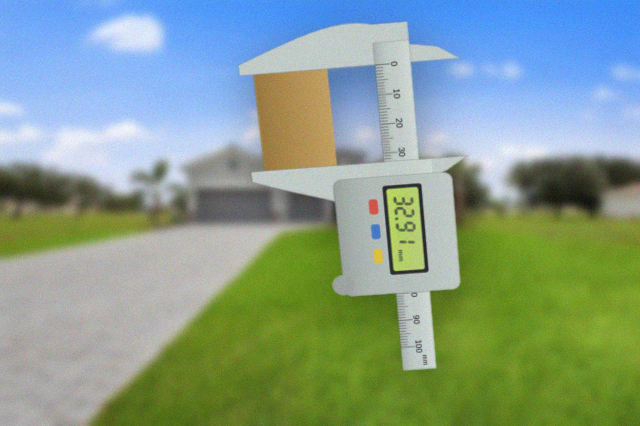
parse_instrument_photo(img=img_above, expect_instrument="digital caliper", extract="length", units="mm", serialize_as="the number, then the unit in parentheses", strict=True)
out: 32.91 (mm)
